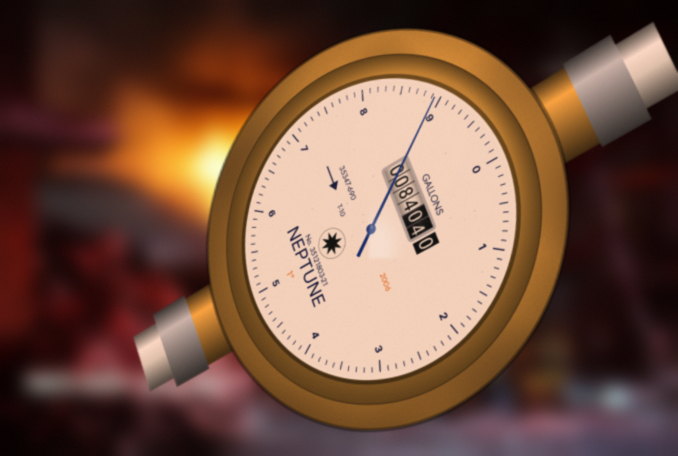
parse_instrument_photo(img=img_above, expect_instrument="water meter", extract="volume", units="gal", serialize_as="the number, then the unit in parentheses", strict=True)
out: 84038.9 (gal)
